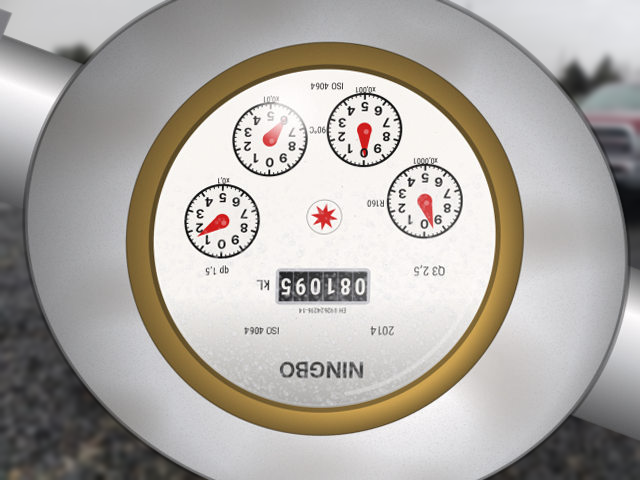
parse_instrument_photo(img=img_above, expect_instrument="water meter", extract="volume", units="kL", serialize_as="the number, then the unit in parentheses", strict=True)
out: 81095.1599 (kL)
